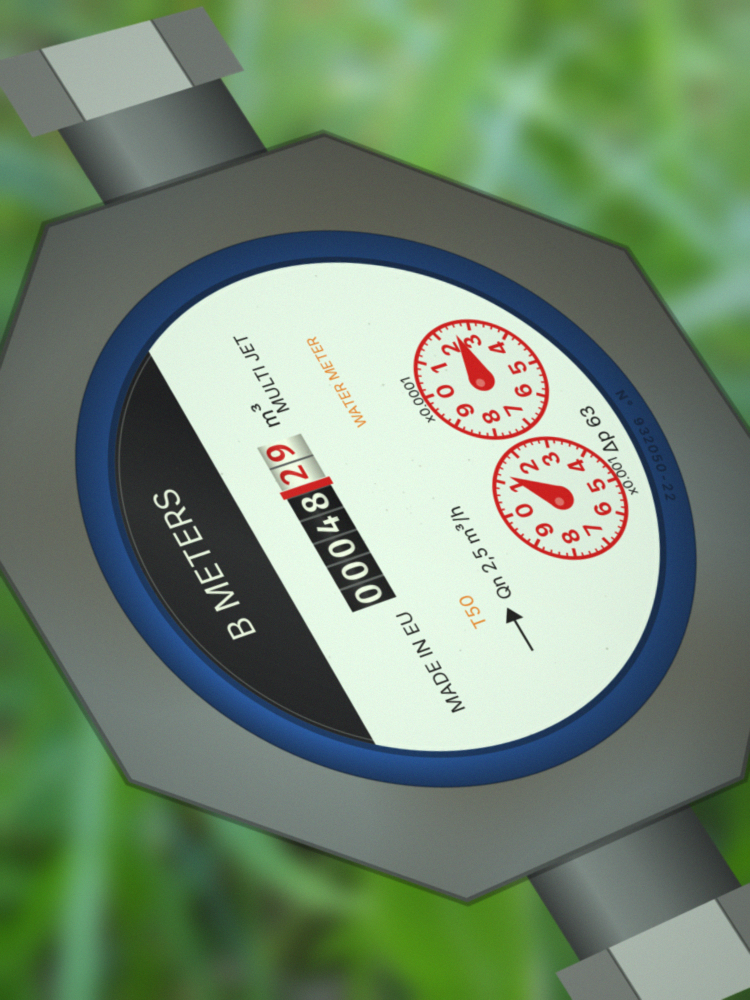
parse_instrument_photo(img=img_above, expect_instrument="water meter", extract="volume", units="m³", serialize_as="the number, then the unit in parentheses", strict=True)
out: 48.2912 (m³)
